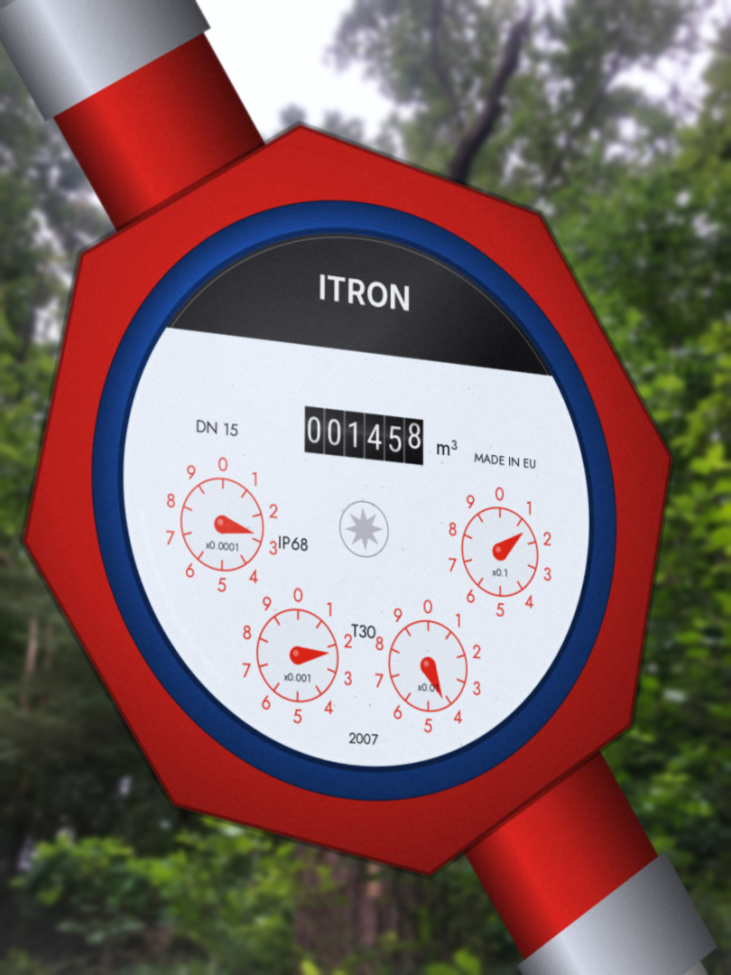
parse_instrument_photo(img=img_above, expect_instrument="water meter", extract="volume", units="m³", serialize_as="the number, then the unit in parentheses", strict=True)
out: 1458.1422 (m³)
